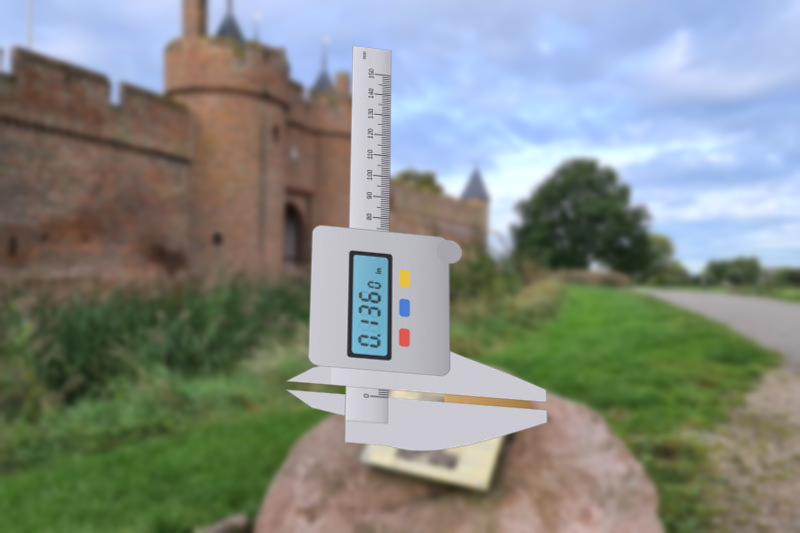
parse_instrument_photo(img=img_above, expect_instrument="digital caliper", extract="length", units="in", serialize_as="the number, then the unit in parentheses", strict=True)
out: 0.1360 (in)
